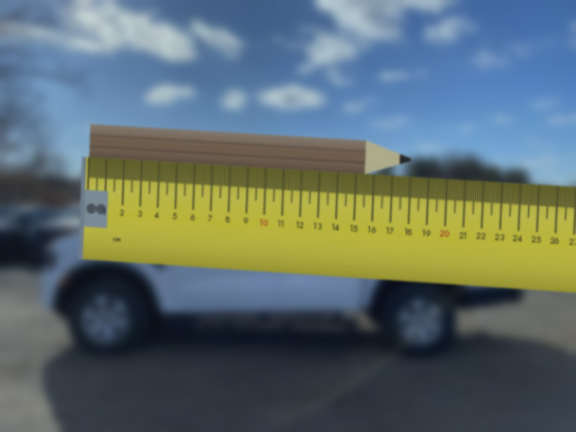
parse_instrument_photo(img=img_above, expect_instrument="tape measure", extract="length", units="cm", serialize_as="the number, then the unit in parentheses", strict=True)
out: 18 (cm)
